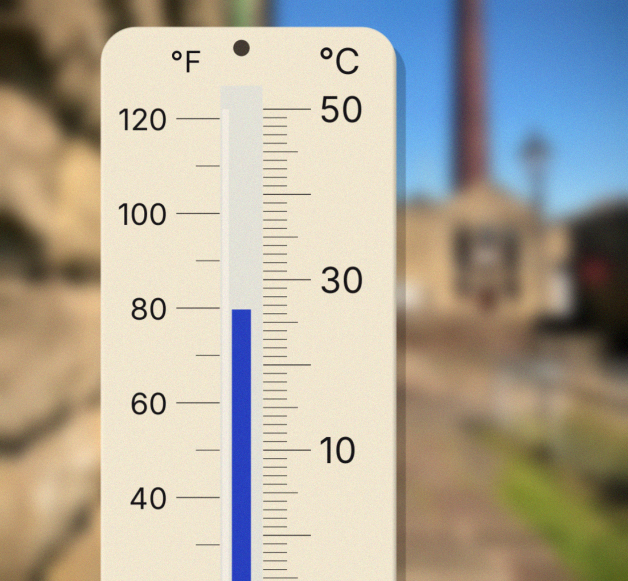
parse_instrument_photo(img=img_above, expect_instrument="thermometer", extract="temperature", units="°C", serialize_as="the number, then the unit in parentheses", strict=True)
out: 26.5 (°C)
